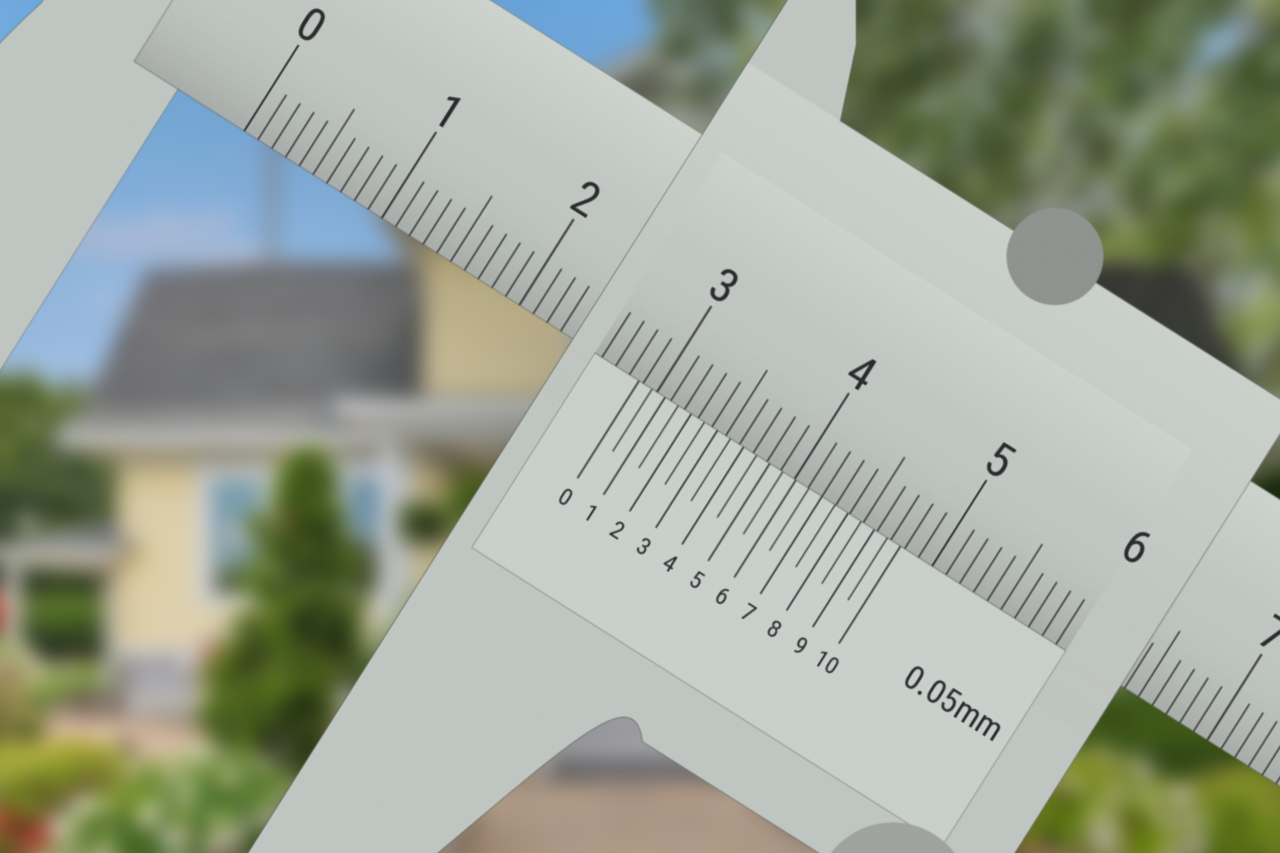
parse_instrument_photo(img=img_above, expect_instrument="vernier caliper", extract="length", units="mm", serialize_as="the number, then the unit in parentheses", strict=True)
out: 28.7 (mm)
